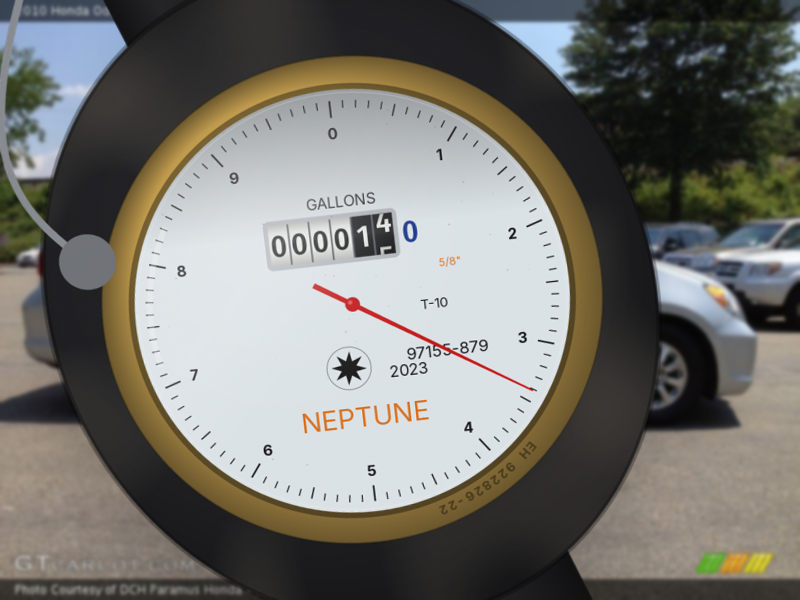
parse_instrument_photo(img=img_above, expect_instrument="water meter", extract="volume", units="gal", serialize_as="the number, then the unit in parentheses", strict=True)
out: 143.4 (gal)
